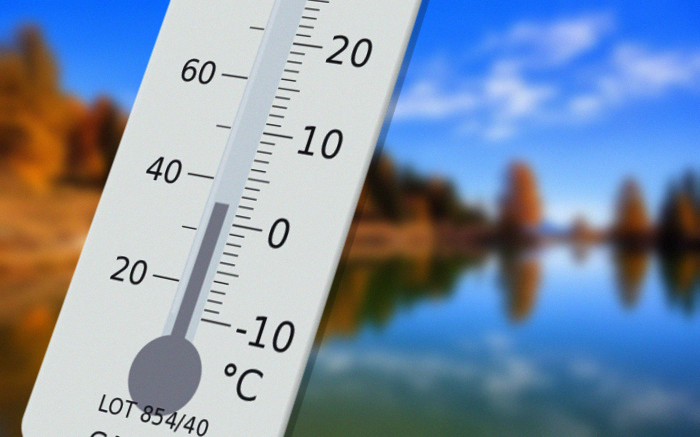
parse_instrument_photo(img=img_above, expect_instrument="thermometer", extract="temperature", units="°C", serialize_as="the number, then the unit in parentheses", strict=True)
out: 2 (°C)
